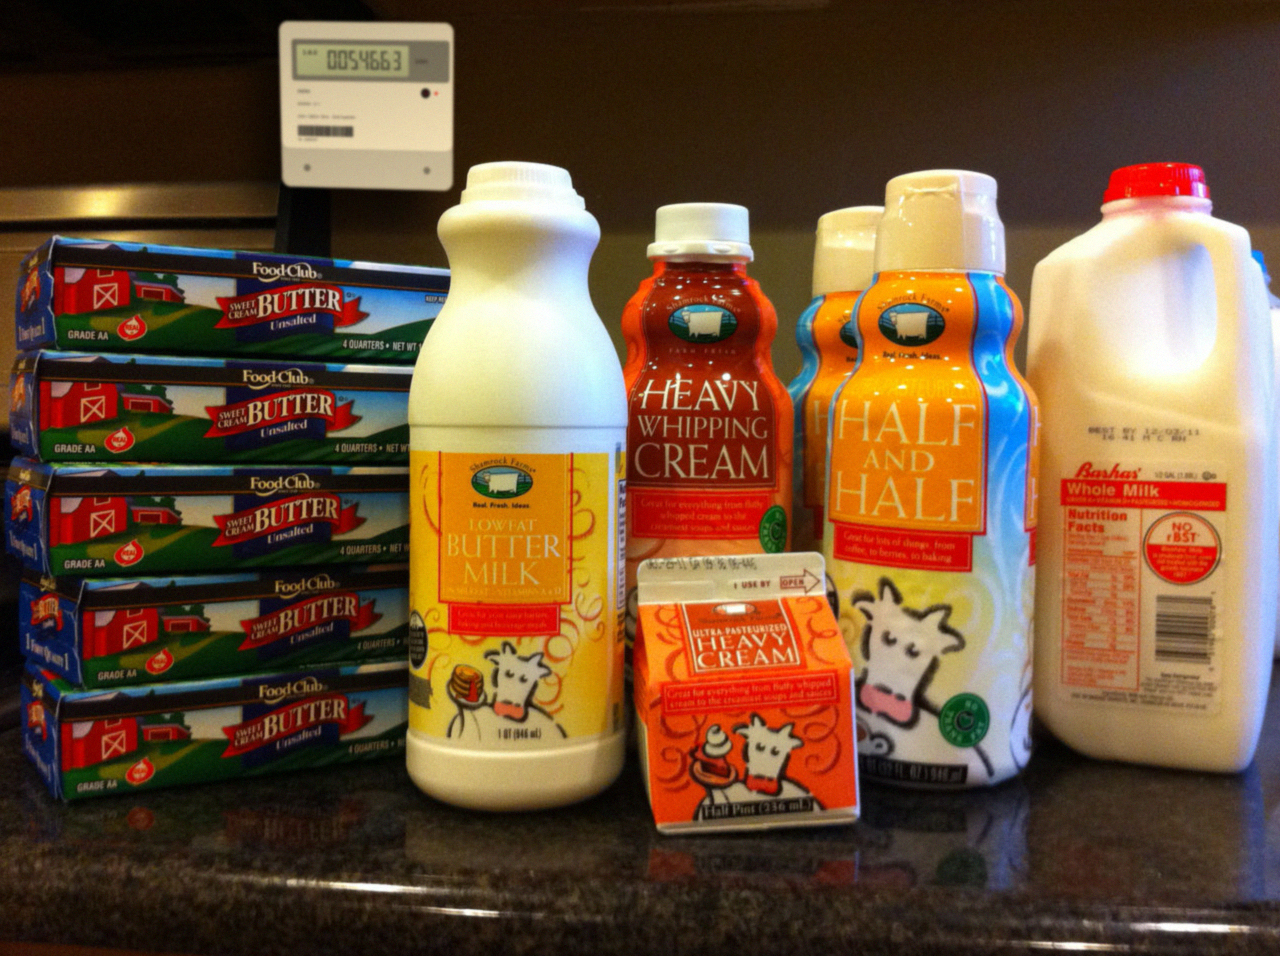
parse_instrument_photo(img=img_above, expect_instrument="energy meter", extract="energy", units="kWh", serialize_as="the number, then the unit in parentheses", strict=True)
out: 54663 (kWh)
